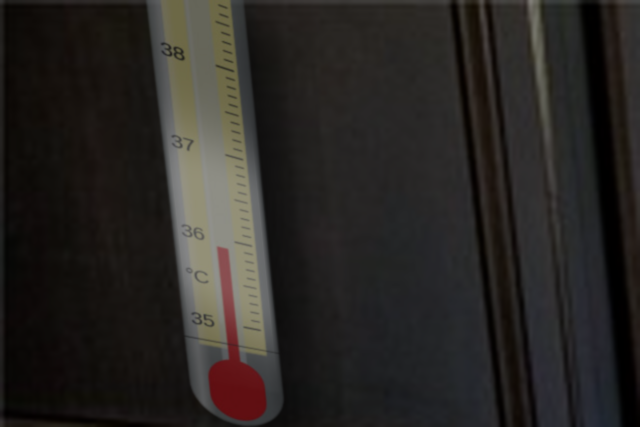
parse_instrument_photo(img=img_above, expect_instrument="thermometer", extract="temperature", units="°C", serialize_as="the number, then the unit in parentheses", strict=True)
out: 35.9 (°C)
